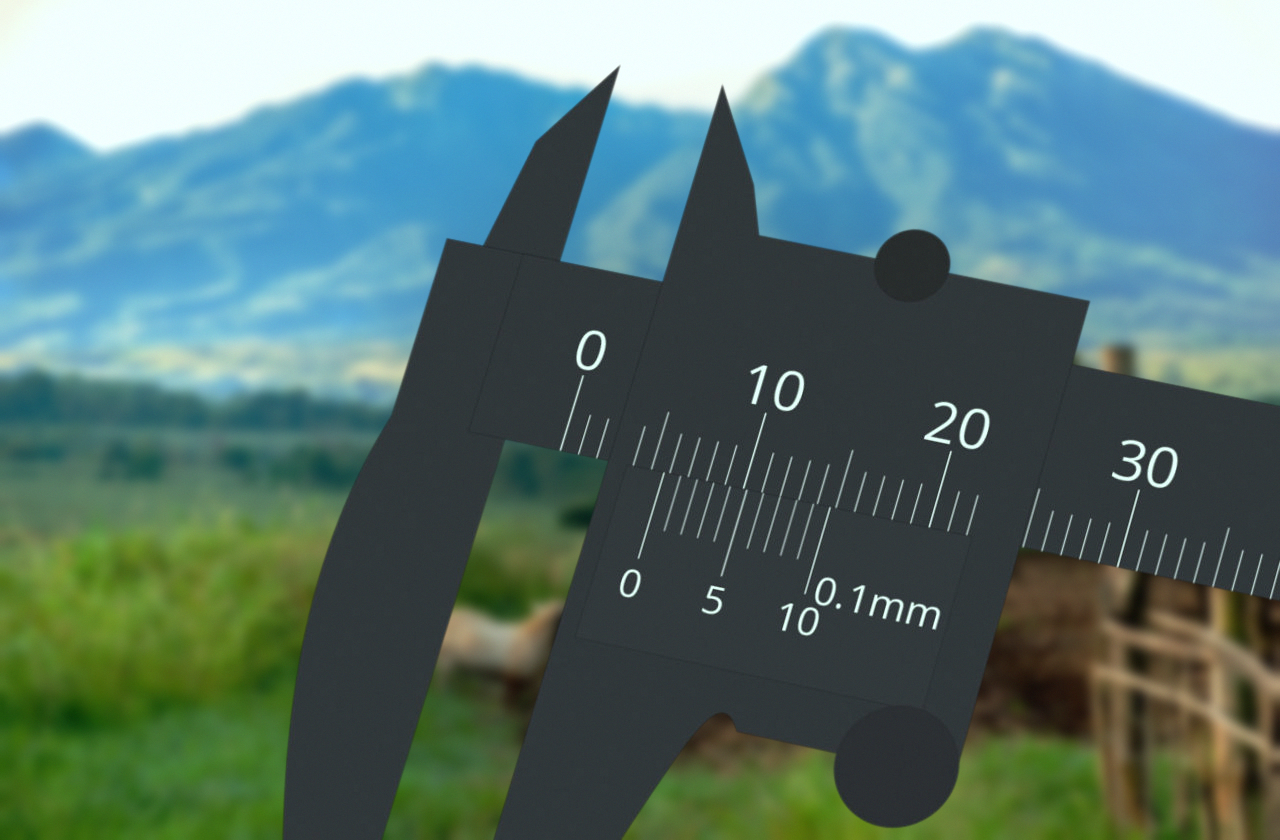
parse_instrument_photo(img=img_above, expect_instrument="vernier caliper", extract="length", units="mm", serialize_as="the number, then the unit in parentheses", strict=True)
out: 5.7 (mm)
